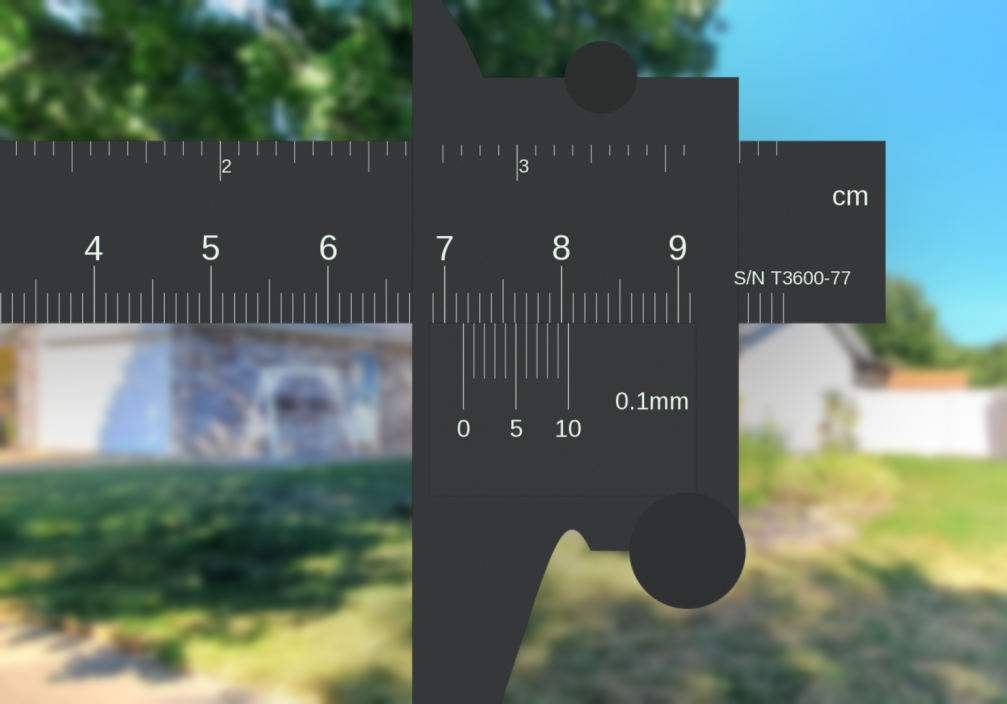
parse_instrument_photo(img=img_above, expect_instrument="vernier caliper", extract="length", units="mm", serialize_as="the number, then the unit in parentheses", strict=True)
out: 71.6 (mm)
